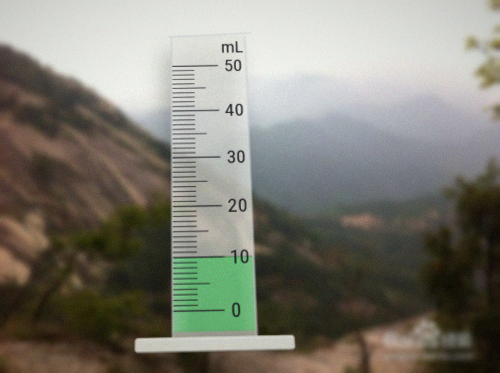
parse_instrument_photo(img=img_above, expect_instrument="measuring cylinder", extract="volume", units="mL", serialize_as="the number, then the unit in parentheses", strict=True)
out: 10 (mL)
